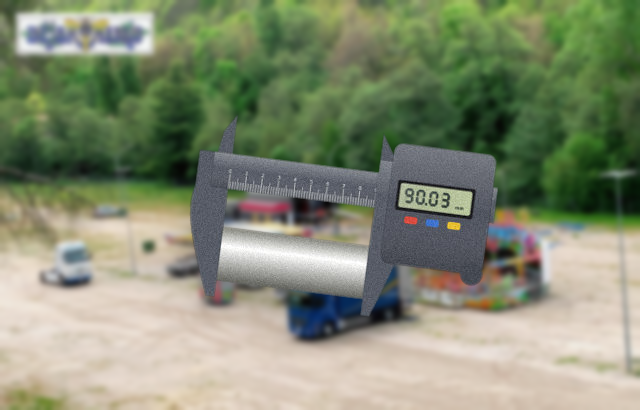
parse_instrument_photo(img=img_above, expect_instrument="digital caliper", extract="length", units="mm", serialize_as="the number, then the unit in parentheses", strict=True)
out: 90.03 (mm)
